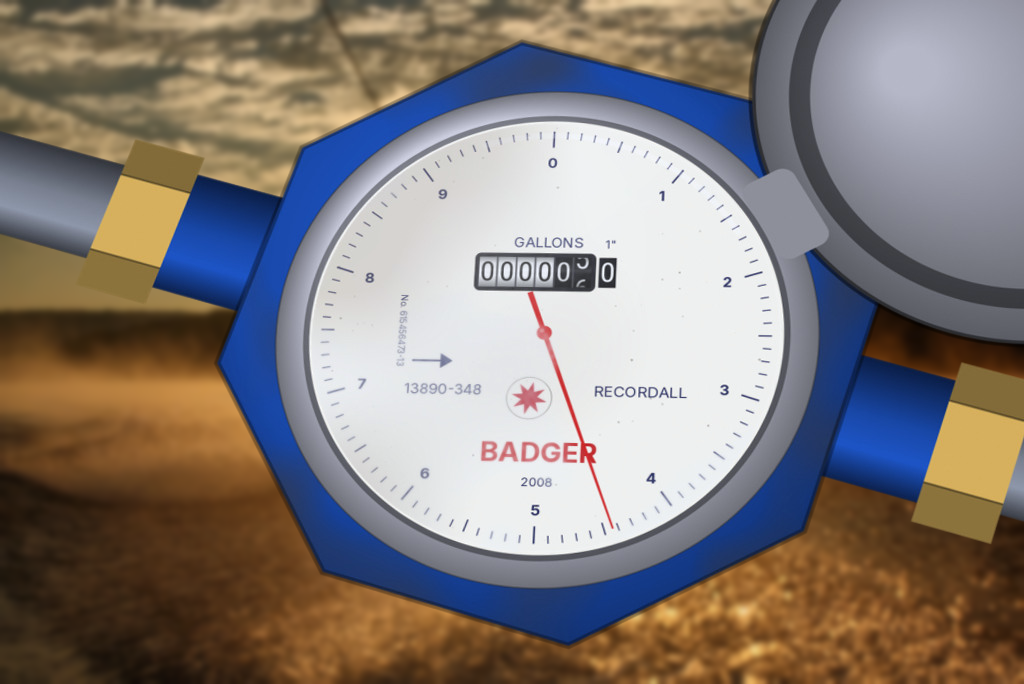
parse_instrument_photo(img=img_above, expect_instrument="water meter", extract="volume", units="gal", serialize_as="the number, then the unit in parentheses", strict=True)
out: 54.4 (gal)
